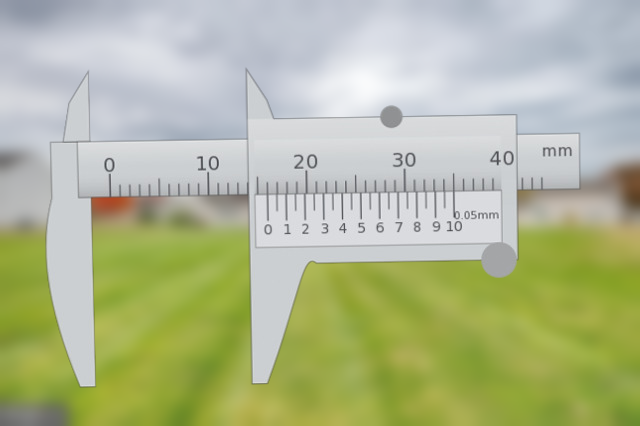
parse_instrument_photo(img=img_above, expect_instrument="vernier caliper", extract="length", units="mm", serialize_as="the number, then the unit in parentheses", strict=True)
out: 16.0 (mm)
